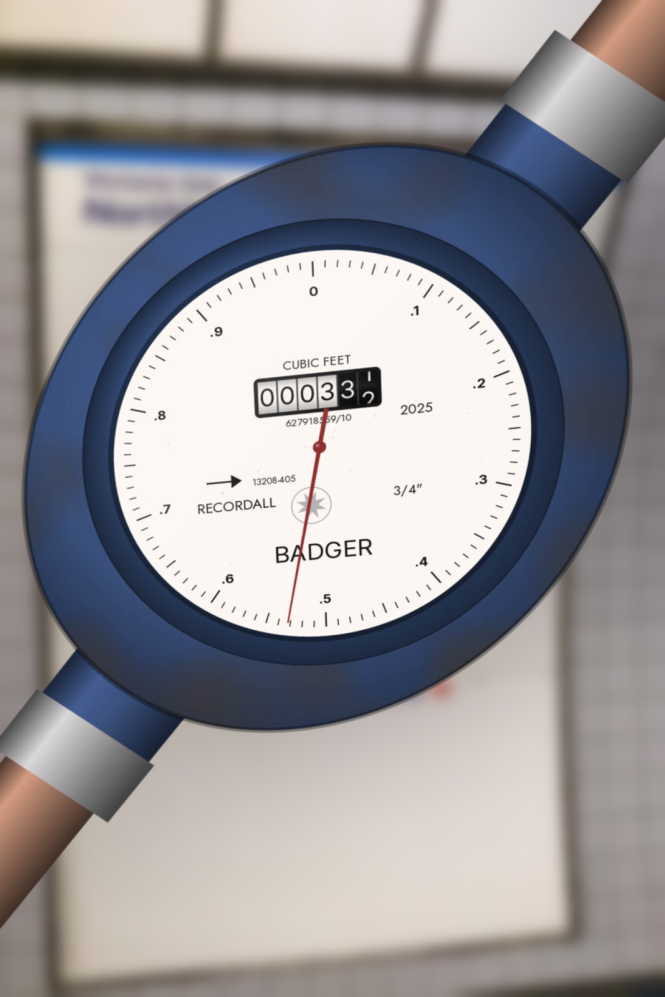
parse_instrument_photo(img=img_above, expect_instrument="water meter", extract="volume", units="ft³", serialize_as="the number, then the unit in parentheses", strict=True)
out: 331.53 (ft³)
